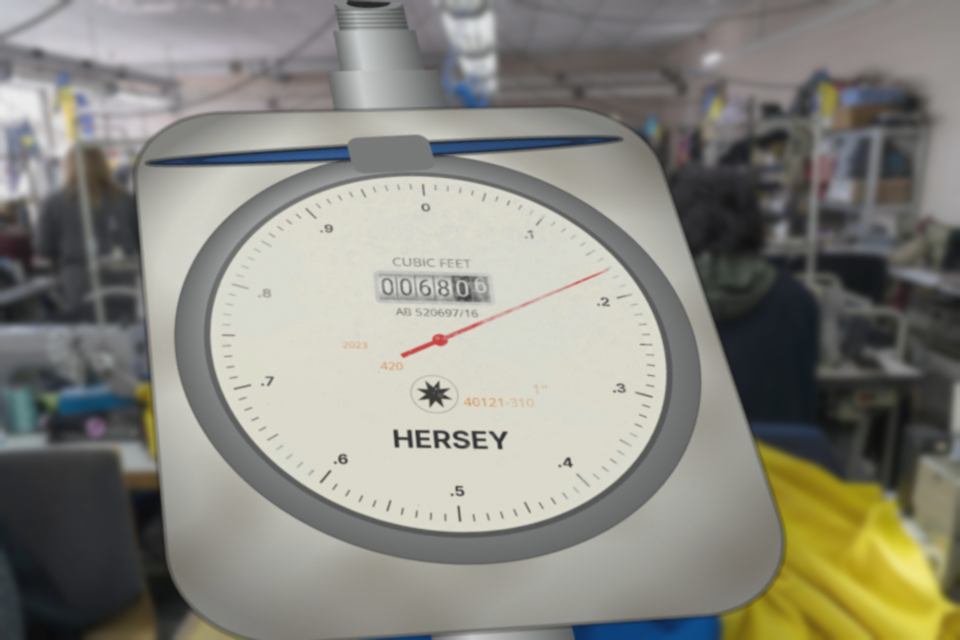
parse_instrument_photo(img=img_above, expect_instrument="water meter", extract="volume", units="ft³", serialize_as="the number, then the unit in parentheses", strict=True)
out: 6806.17 (ft³)
